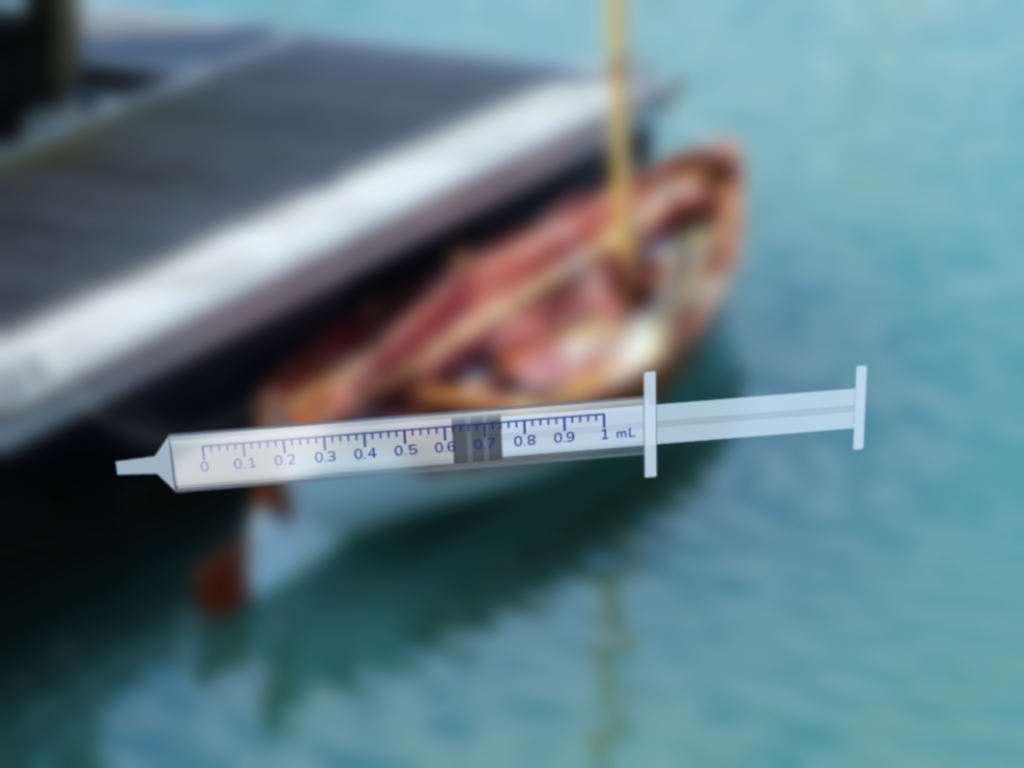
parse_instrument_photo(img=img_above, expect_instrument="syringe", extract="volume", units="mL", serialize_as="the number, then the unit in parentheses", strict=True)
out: 0.62 (mL)
